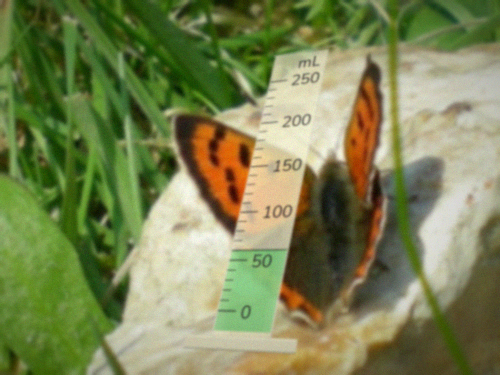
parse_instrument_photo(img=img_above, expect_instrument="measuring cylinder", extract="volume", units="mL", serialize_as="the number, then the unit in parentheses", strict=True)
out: 60 (mL)
